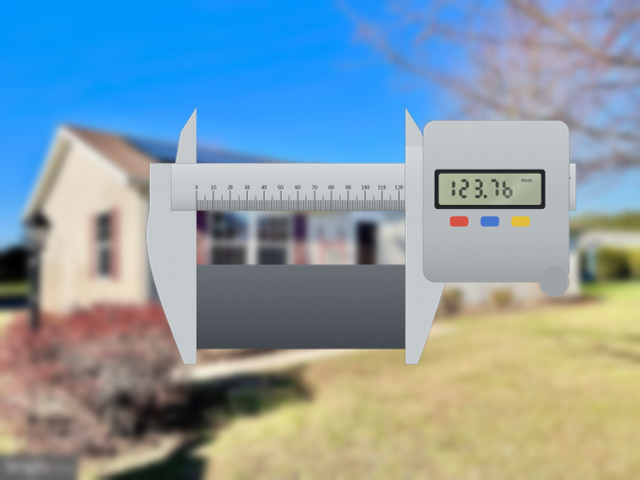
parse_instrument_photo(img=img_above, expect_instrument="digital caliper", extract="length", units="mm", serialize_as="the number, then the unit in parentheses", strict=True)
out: 123.76 (mm)
